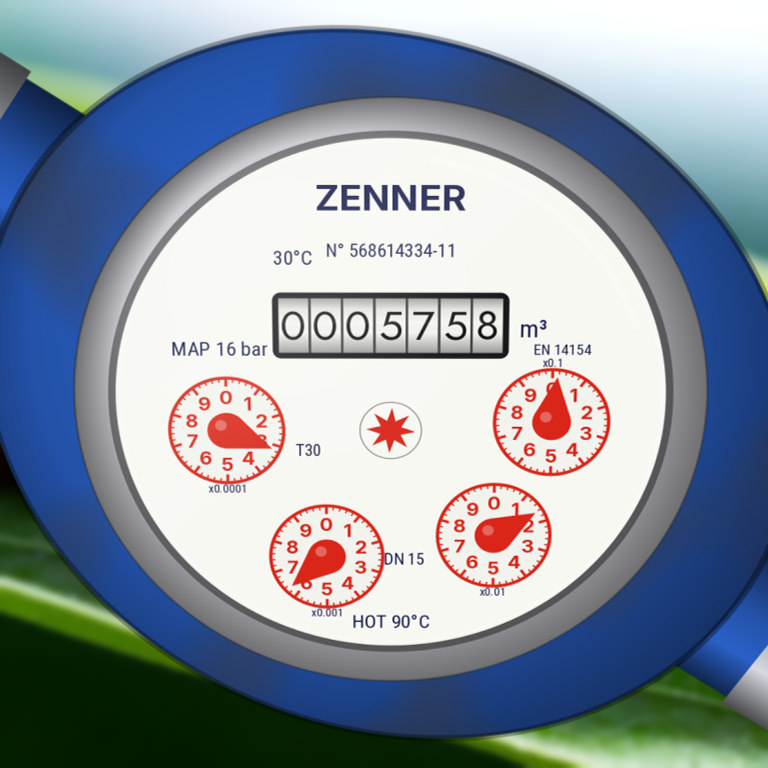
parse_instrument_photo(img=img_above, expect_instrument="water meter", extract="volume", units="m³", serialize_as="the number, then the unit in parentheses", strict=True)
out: 5758.0163 (m³)
